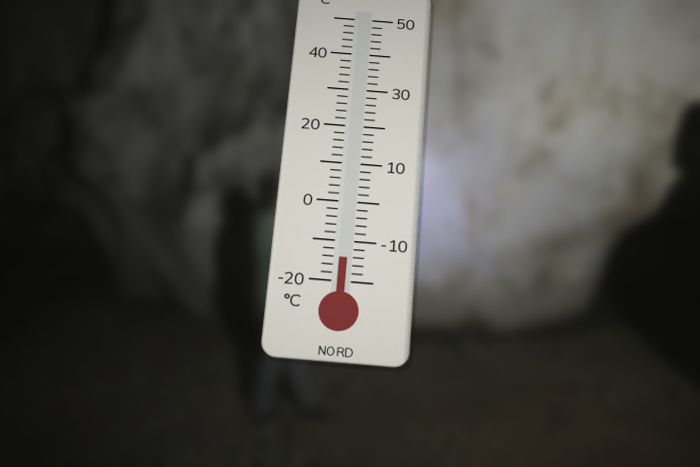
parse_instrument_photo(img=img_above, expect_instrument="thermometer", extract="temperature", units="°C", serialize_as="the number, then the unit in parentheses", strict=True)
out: -14 (°C)
